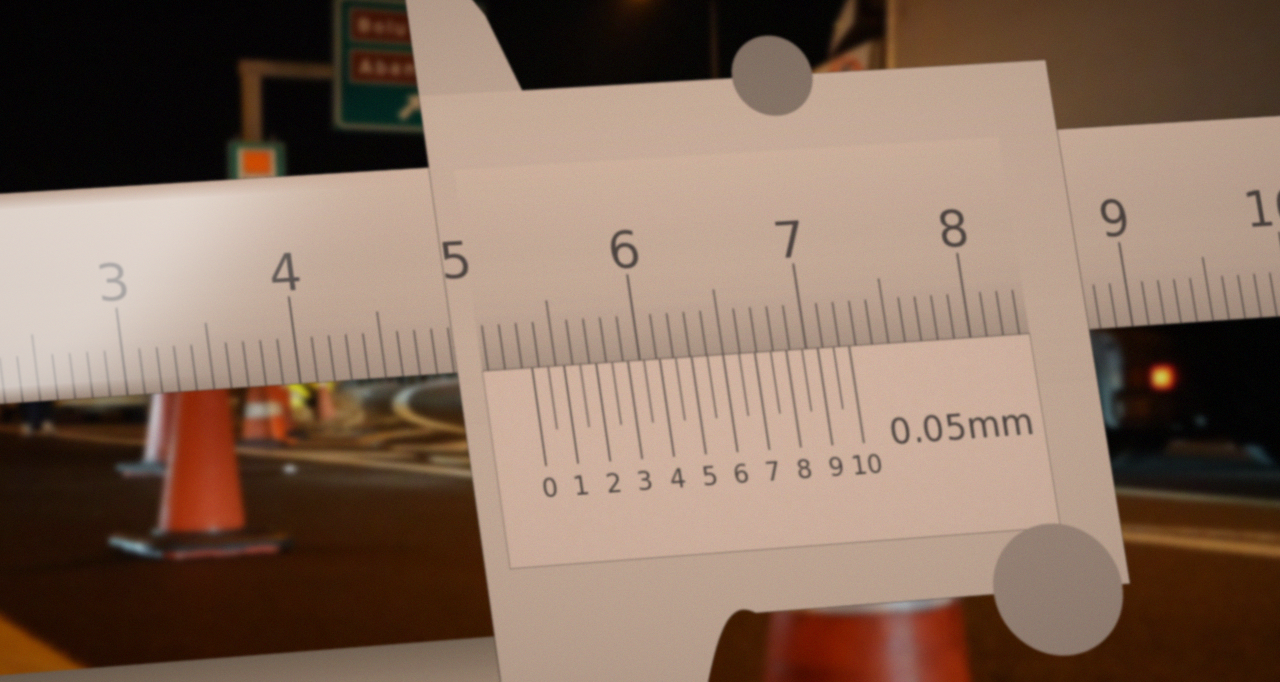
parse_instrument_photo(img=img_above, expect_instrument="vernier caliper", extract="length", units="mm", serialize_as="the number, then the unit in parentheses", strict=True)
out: 53.6 (mm)
